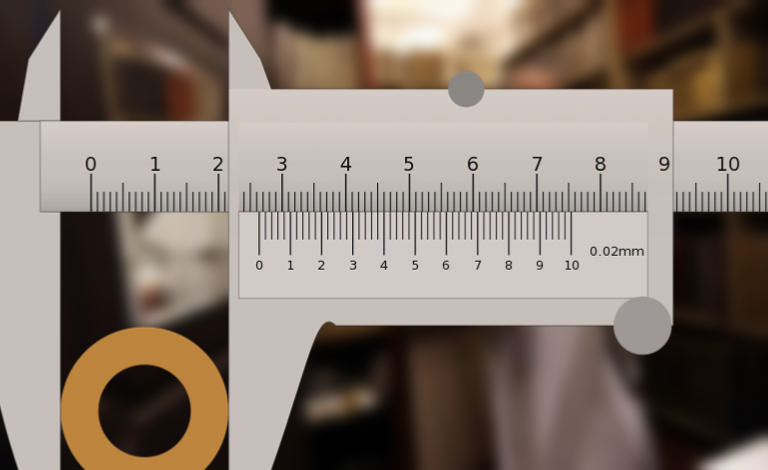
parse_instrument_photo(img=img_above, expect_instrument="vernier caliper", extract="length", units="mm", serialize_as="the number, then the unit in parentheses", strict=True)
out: 26.4 (mm)
